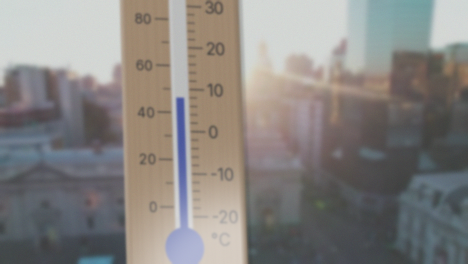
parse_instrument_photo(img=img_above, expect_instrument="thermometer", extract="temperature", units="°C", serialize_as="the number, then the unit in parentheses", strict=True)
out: 8 (°C)
